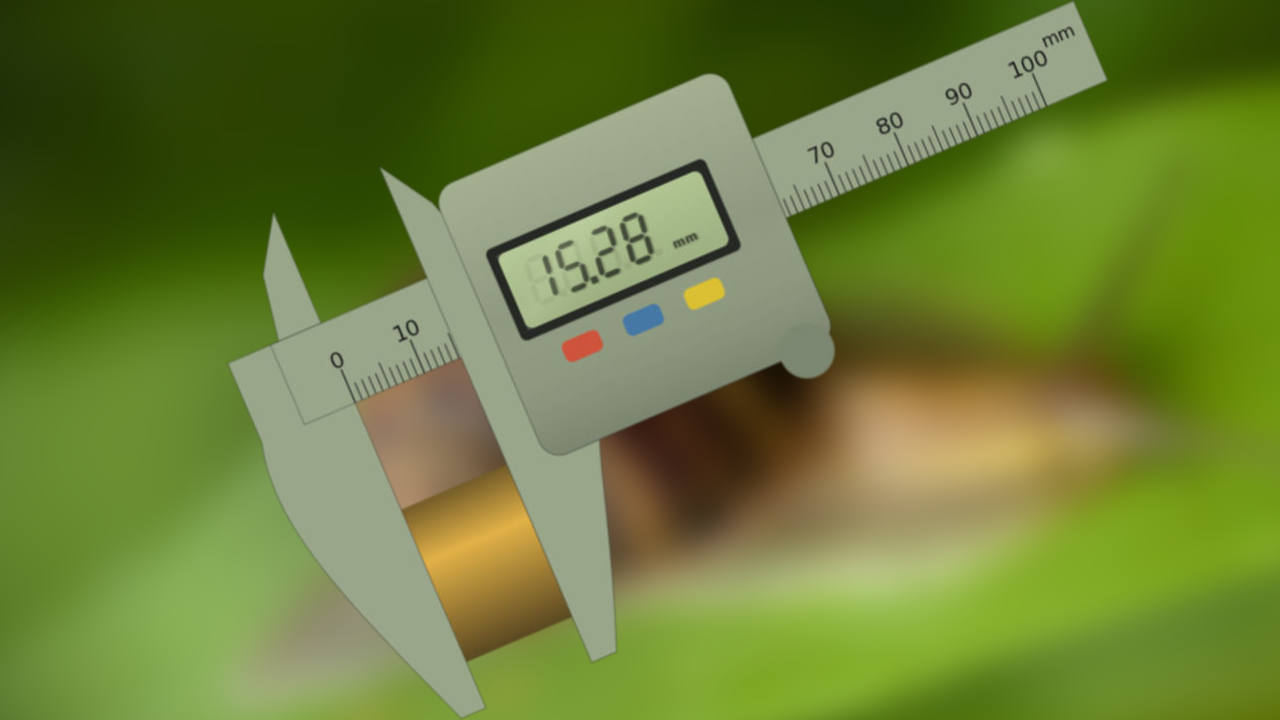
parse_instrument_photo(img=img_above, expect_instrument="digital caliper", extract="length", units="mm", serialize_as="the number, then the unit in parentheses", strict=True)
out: 15.28 (mm)
